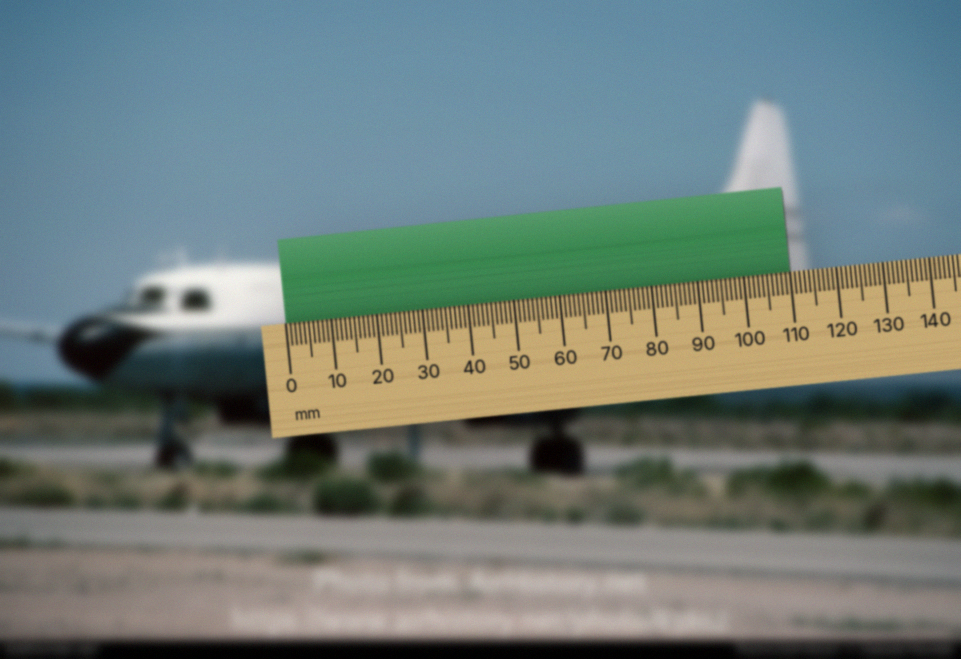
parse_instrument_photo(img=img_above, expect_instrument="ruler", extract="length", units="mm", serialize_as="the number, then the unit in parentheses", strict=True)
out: 110 (mm)
